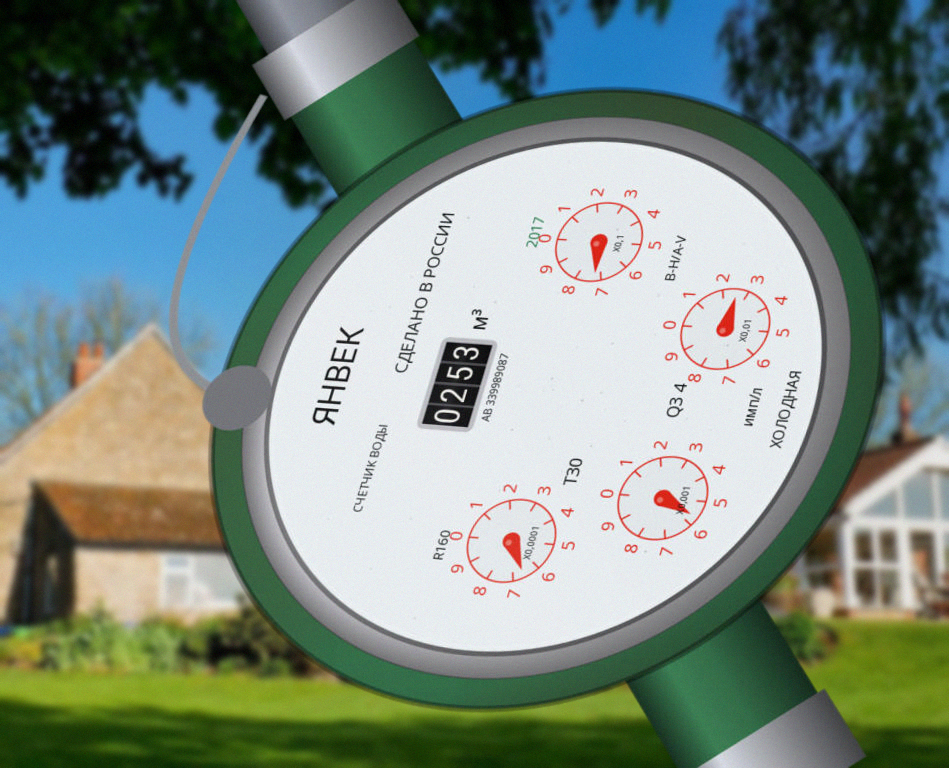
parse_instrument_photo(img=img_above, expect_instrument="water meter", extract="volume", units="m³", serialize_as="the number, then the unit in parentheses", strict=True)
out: 253.7256 (m³)
